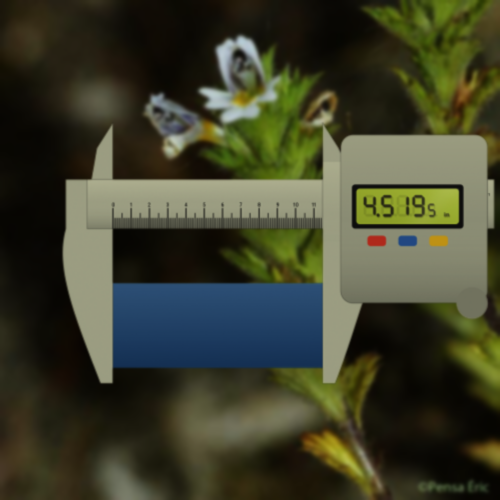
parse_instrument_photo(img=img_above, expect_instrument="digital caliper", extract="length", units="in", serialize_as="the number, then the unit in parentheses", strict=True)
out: 4.5195 (in)
